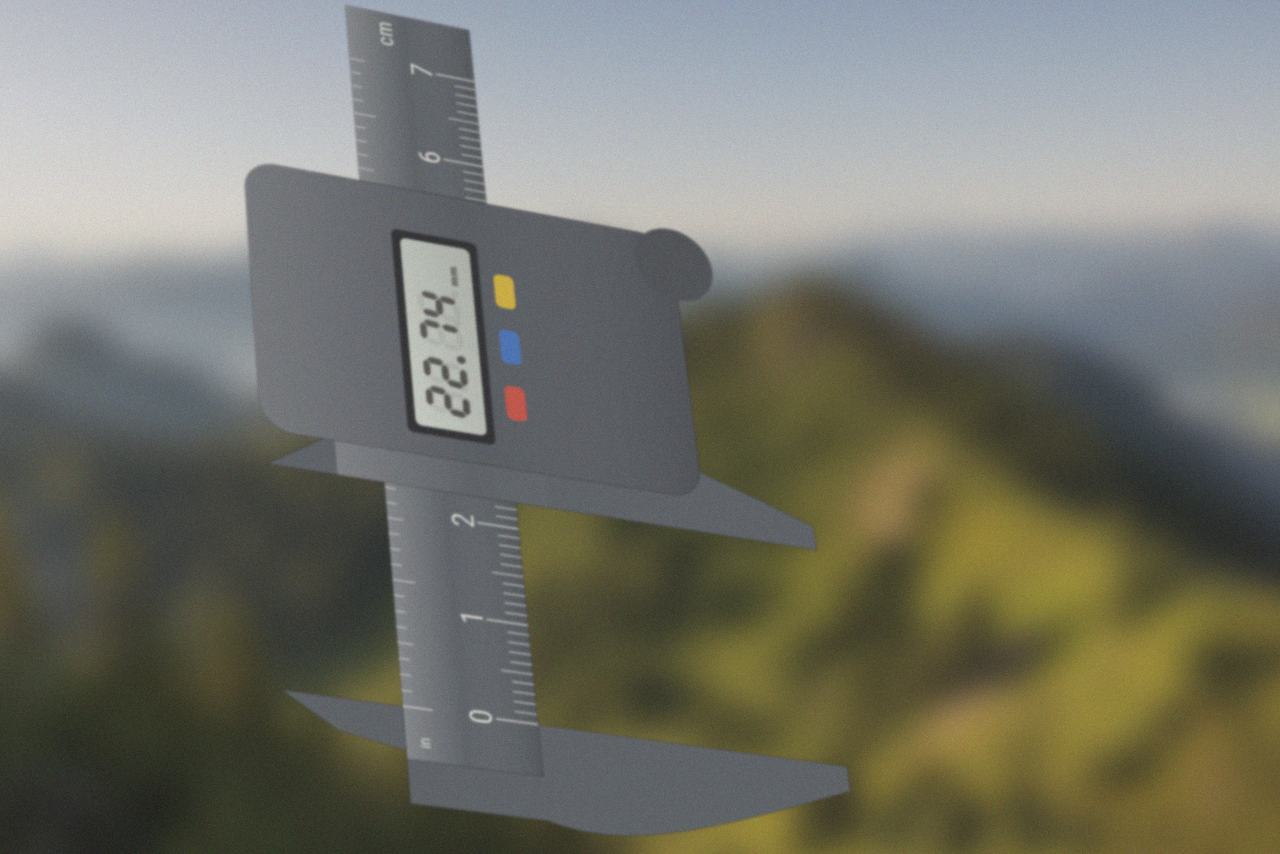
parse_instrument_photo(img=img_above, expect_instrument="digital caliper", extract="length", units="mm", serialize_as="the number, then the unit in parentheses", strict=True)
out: 22.74 (mm)
